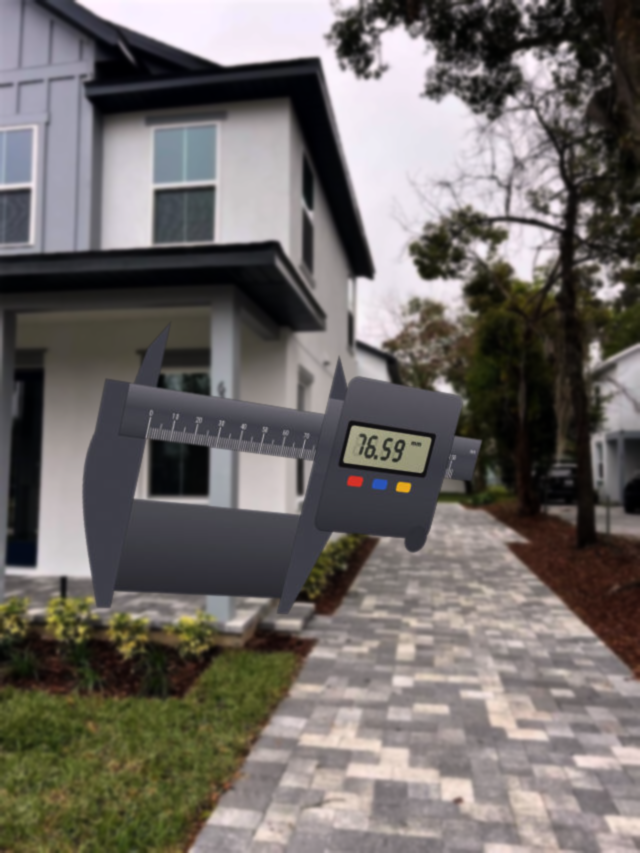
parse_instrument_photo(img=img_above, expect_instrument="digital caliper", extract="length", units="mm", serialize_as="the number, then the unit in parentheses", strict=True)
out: 76.59 (mm)
